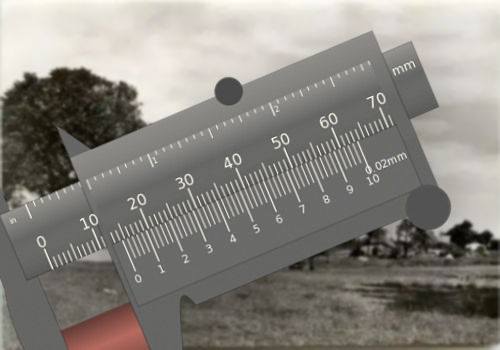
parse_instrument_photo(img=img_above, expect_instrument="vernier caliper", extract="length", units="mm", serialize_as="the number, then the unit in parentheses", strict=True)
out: 14.5 (mm)
